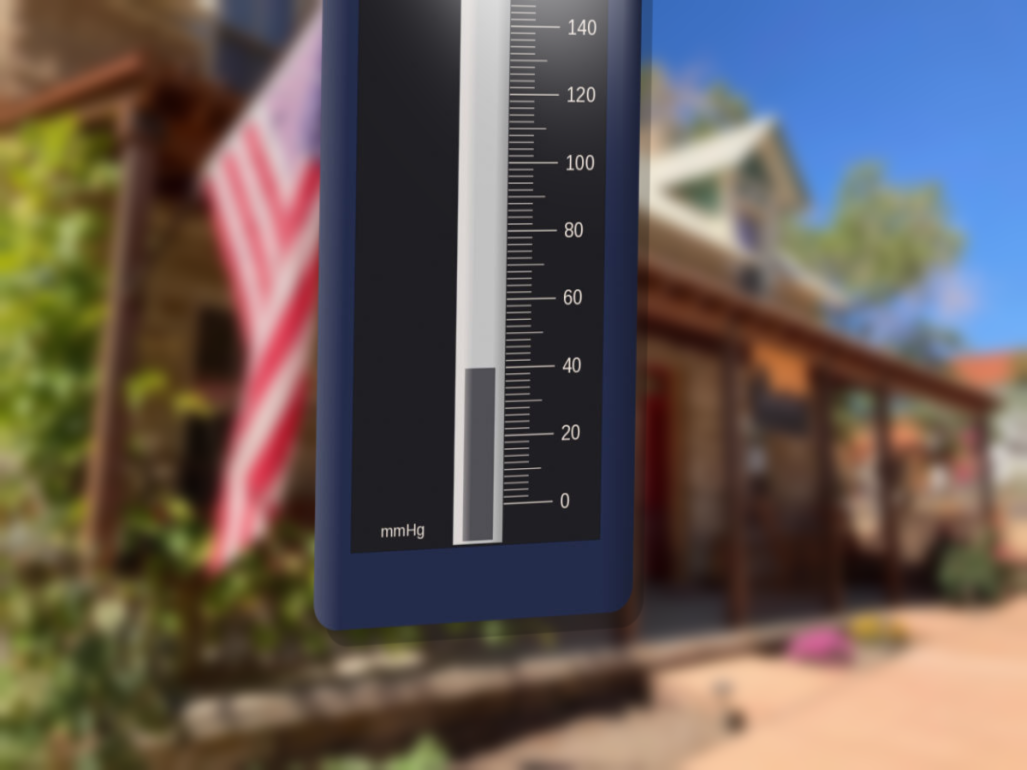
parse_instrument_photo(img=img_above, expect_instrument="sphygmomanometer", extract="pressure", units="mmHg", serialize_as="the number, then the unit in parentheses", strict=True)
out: 40 (mmHg)
